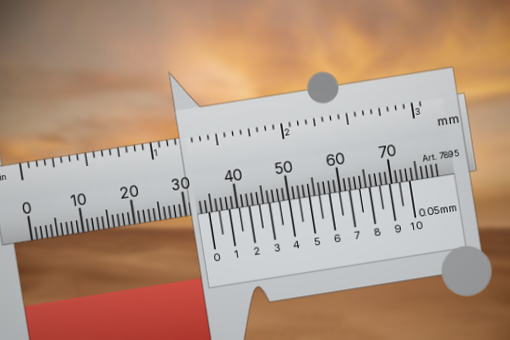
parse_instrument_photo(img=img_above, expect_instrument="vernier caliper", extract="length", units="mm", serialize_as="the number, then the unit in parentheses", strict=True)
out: 34.5 (mm)
